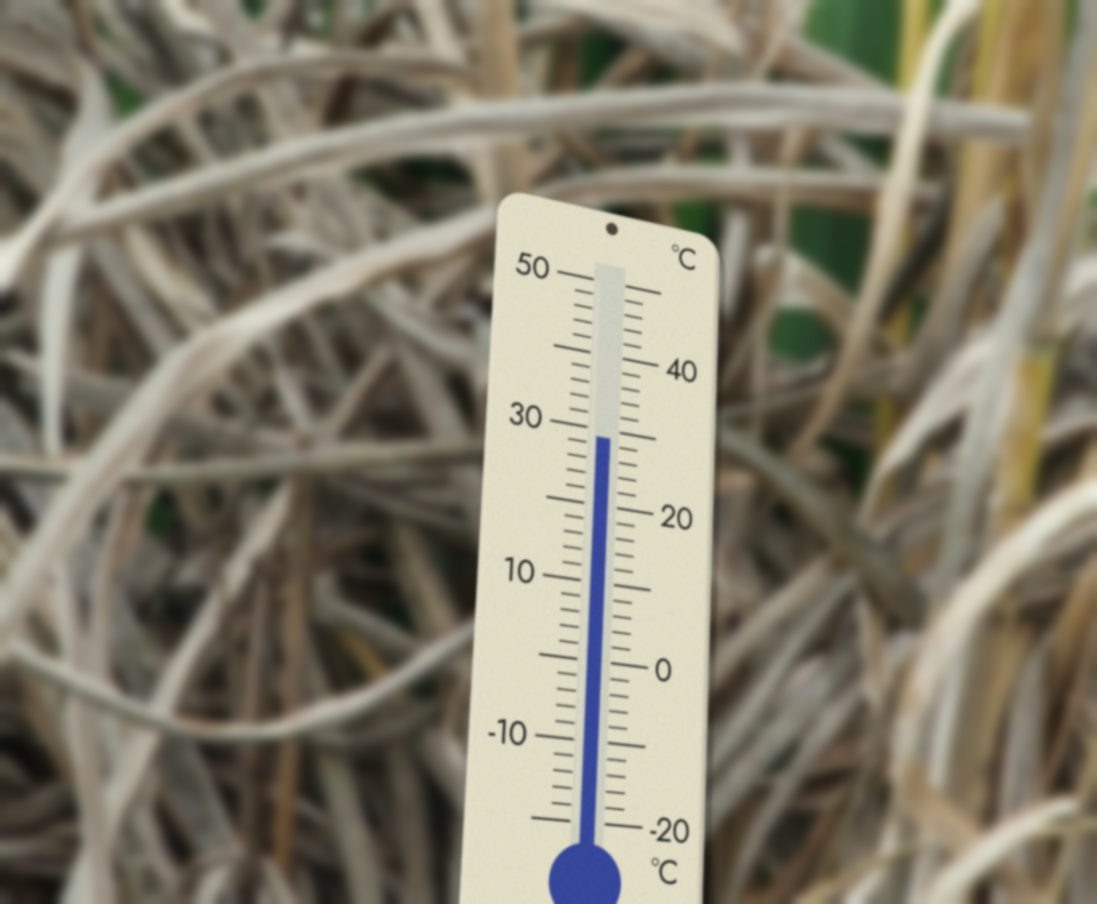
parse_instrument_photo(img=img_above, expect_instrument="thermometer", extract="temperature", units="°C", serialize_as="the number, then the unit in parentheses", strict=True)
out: 29 (°C)
